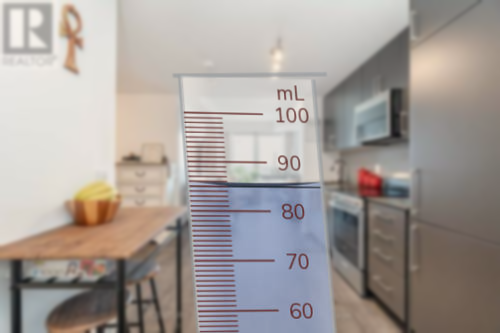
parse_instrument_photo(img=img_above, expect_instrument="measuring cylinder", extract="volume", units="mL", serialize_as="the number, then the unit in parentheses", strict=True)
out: 85 (mL)
